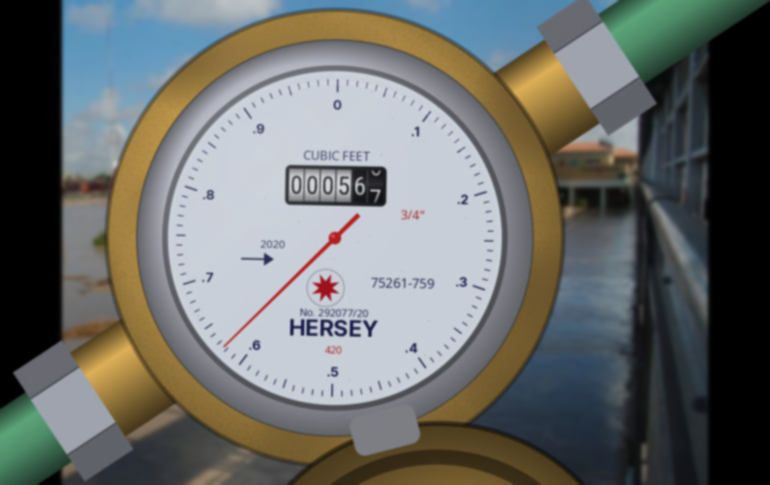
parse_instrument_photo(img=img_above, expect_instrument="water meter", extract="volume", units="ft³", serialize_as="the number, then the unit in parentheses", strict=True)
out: 566.62 (ft³)
